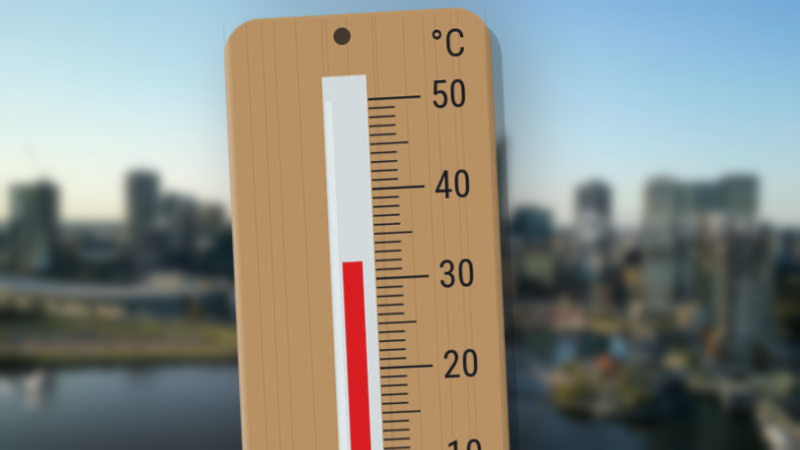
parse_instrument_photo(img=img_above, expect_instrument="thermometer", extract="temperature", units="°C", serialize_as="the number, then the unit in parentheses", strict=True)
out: 32 (°C)
